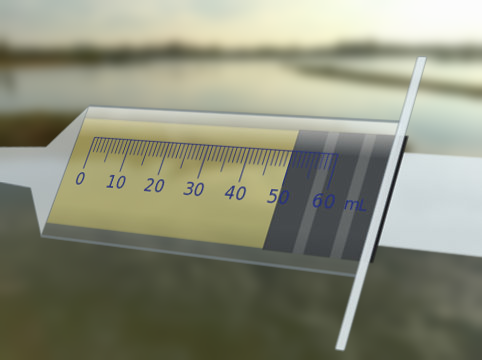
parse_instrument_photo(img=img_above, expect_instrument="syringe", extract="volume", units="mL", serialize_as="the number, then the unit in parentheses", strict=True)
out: 50 (mL)
